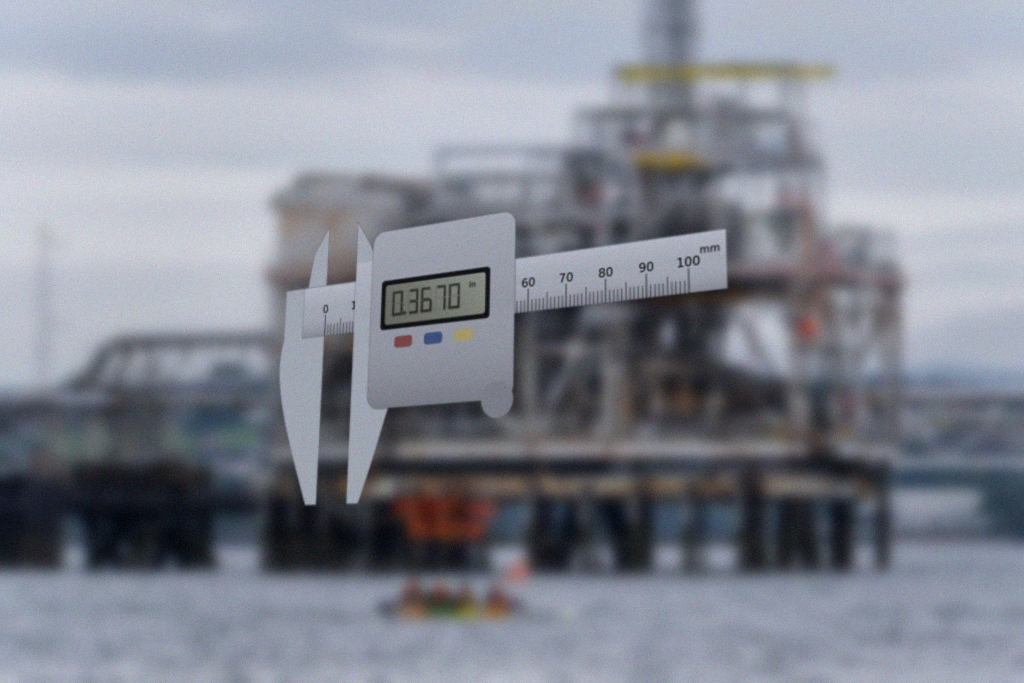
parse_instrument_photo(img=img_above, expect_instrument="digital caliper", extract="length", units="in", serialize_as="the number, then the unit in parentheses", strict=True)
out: 0.3670 (in)
